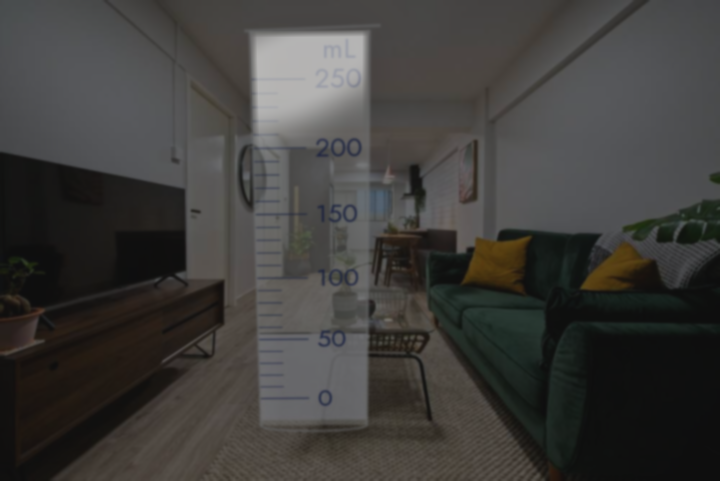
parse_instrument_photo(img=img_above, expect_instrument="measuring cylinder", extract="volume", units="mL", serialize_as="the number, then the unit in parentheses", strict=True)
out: 55 (mL)
